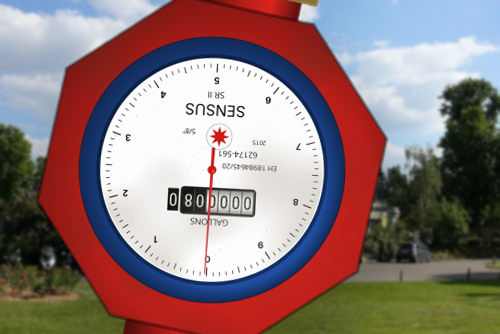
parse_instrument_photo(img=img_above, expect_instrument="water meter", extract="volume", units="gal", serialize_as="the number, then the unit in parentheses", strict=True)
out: 80.0 (gal)
